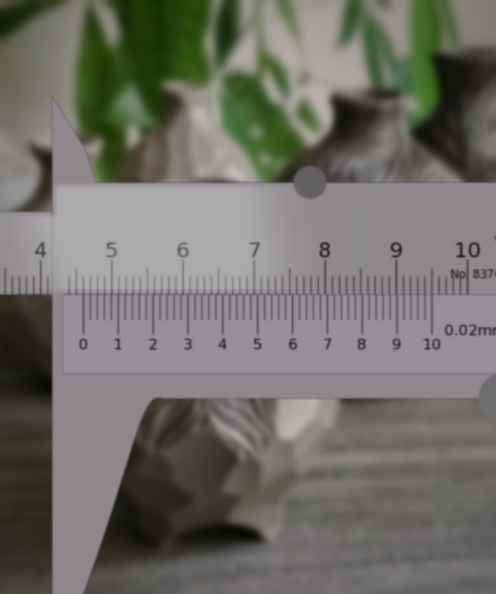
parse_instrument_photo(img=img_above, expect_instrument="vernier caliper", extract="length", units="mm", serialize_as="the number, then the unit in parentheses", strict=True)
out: 46.0 (mm)
